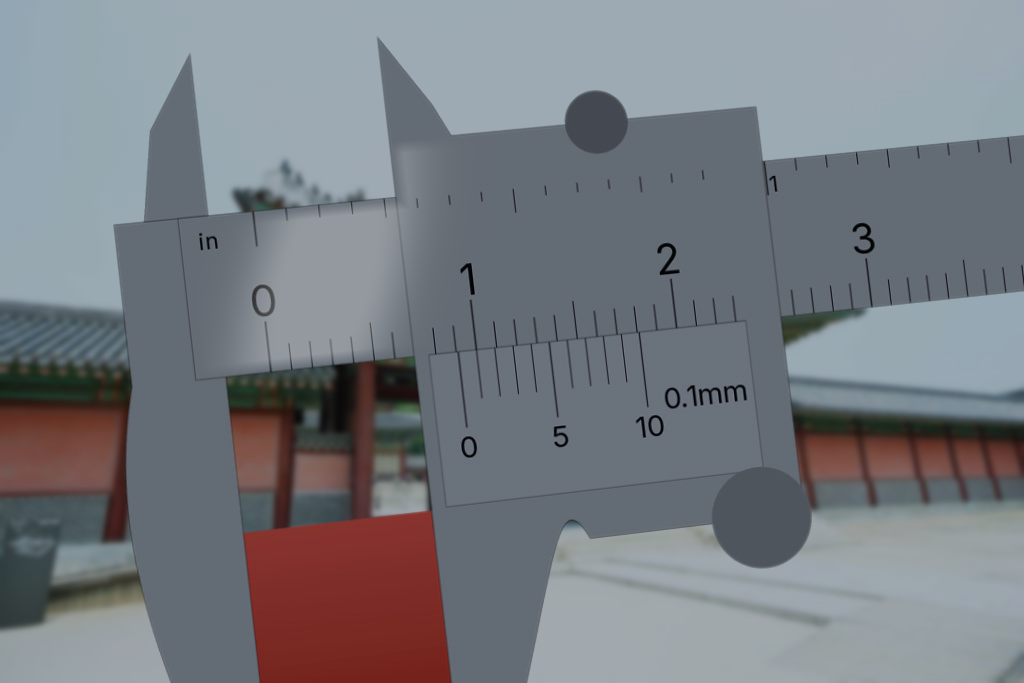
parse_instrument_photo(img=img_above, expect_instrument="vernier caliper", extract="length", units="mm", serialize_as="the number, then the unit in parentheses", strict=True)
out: 9.1 (mm)
